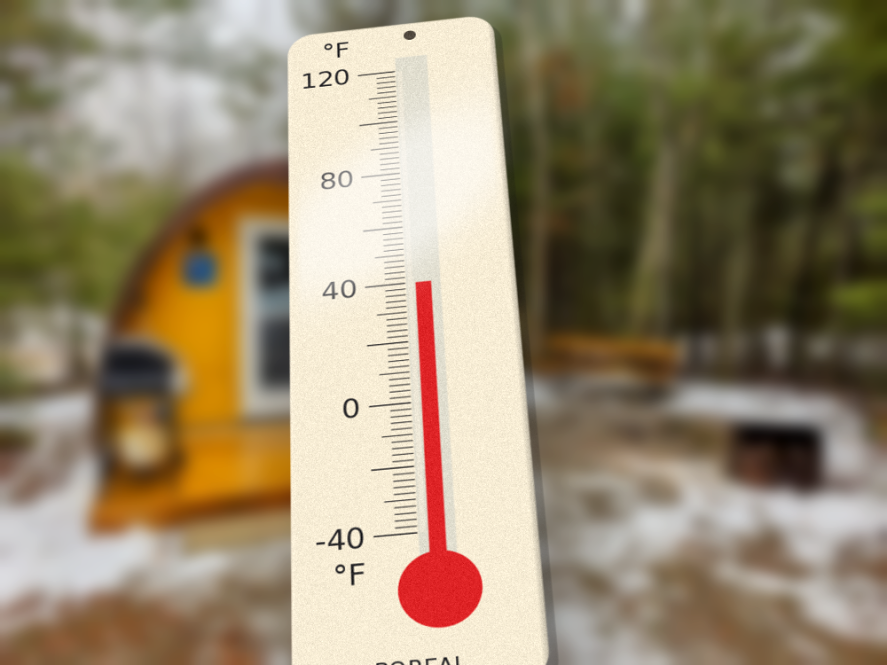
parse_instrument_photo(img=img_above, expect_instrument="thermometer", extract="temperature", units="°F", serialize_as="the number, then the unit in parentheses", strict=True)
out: 40 (°F)
